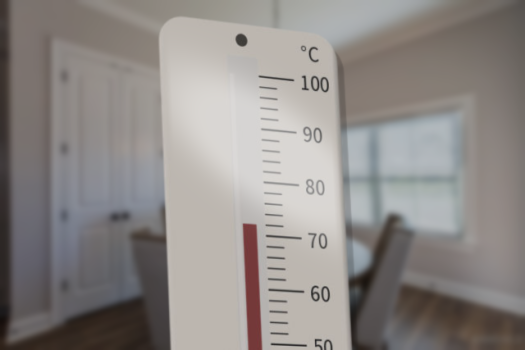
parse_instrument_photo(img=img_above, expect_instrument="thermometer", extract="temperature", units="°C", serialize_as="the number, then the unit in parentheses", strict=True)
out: 72 (°C)
